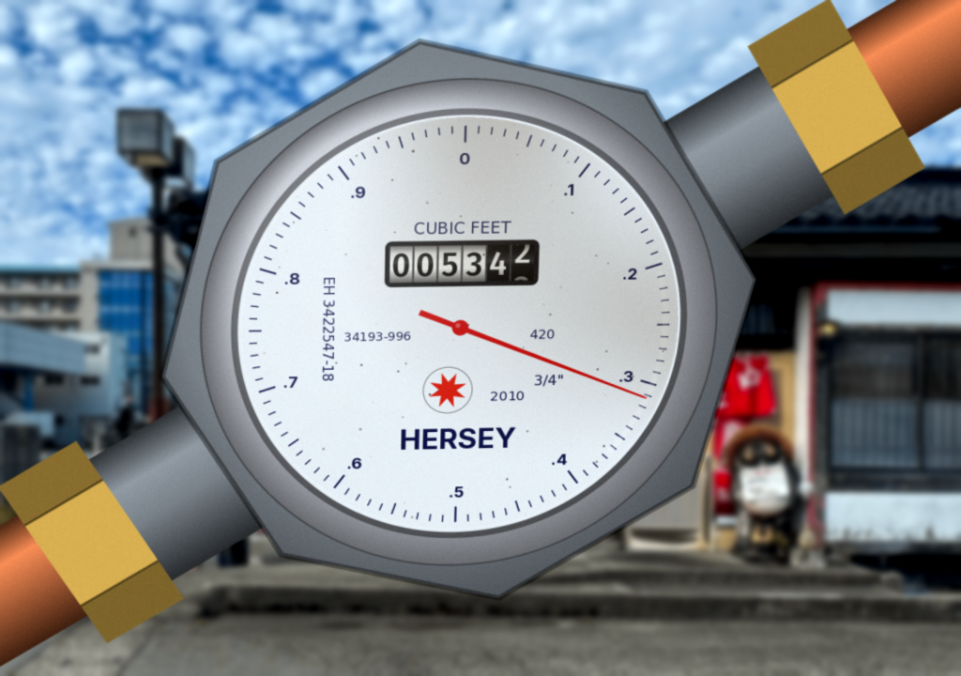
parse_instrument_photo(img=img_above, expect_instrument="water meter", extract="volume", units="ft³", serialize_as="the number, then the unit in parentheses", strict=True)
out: 5342.31 (ft³)
